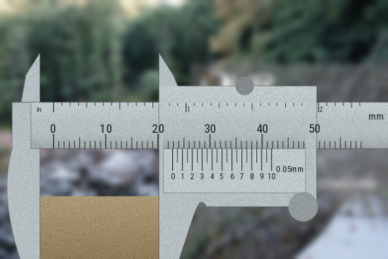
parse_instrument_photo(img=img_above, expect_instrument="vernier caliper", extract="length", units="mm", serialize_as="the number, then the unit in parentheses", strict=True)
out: 22.8 (mm)
